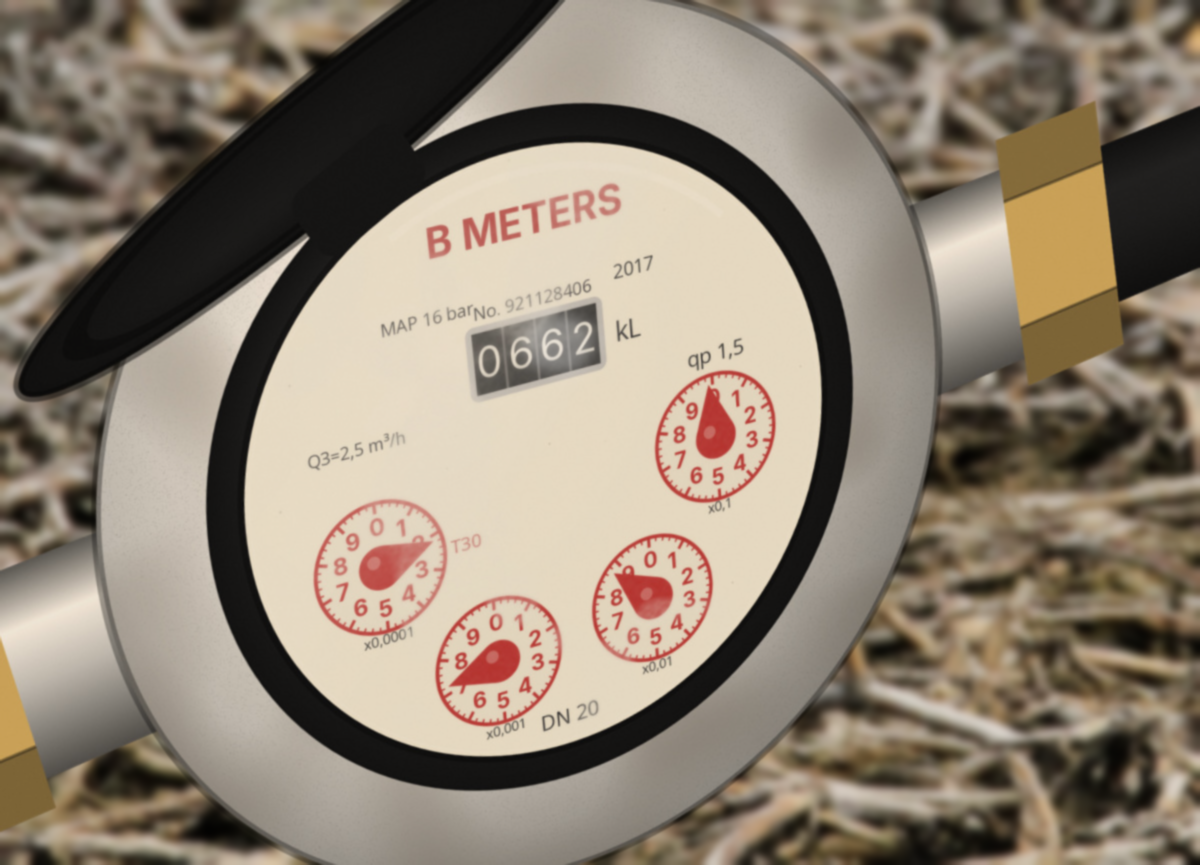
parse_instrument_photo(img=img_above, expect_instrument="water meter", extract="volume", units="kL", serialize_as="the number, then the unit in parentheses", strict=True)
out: 661.9872 (kL)
